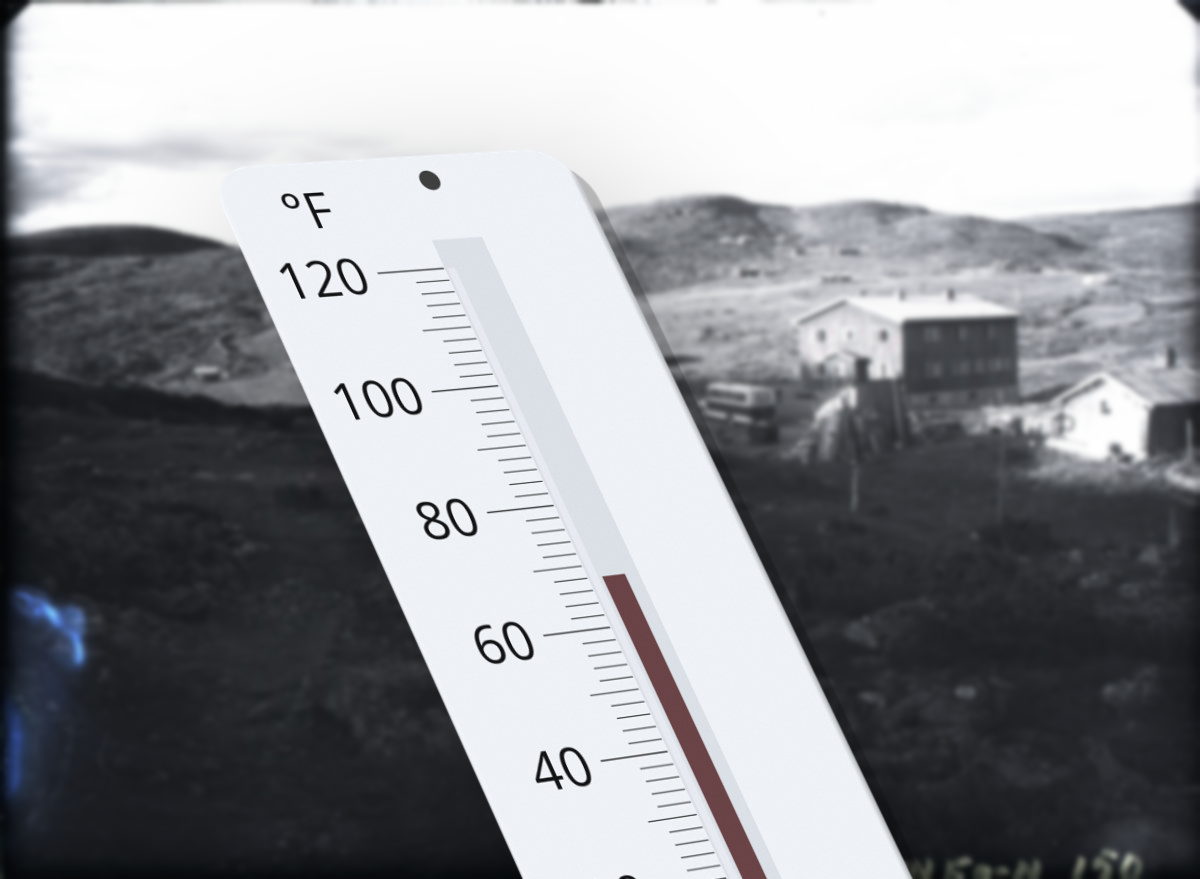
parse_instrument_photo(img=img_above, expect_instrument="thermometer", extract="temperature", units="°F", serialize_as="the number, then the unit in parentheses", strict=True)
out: 68 (°F)
